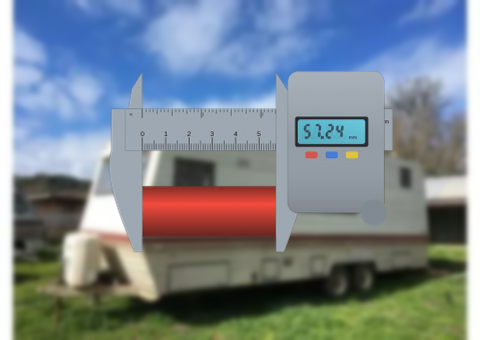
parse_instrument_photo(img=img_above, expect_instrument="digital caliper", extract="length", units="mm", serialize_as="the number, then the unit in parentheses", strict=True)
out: 57.24 (mm)
